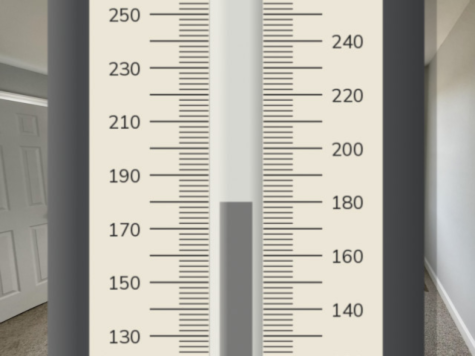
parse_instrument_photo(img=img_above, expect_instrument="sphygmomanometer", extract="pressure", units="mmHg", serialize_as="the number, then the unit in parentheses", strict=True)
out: 180 (mmHg)
